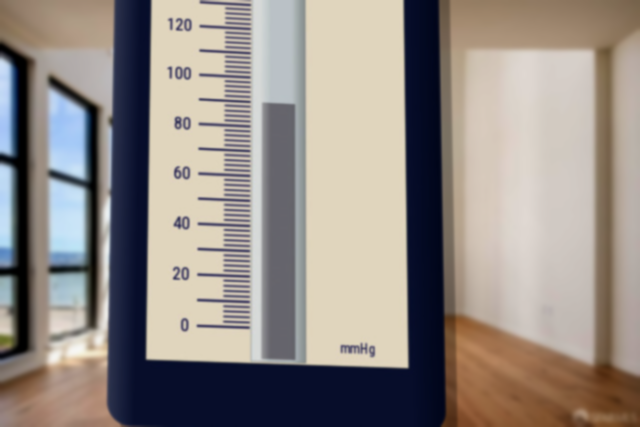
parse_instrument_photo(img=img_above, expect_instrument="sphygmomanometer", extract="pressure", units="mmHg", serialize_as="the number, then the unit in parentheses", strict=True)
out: 90 (mmHg)
